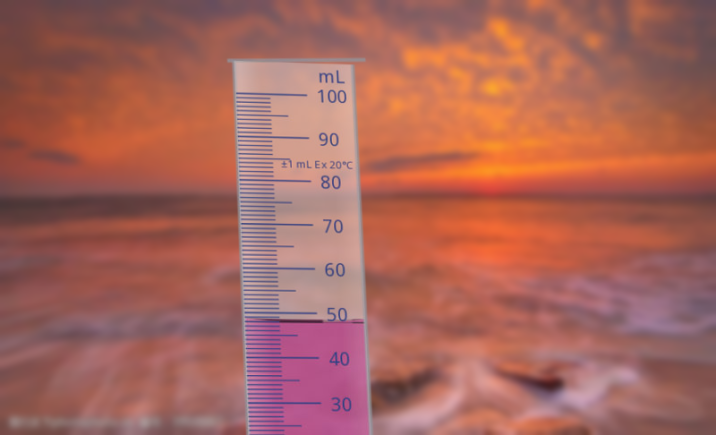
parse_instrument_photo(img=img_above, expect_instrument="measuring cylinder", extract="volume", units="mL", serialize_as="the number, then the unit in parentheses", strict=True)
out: 48 (mL)
